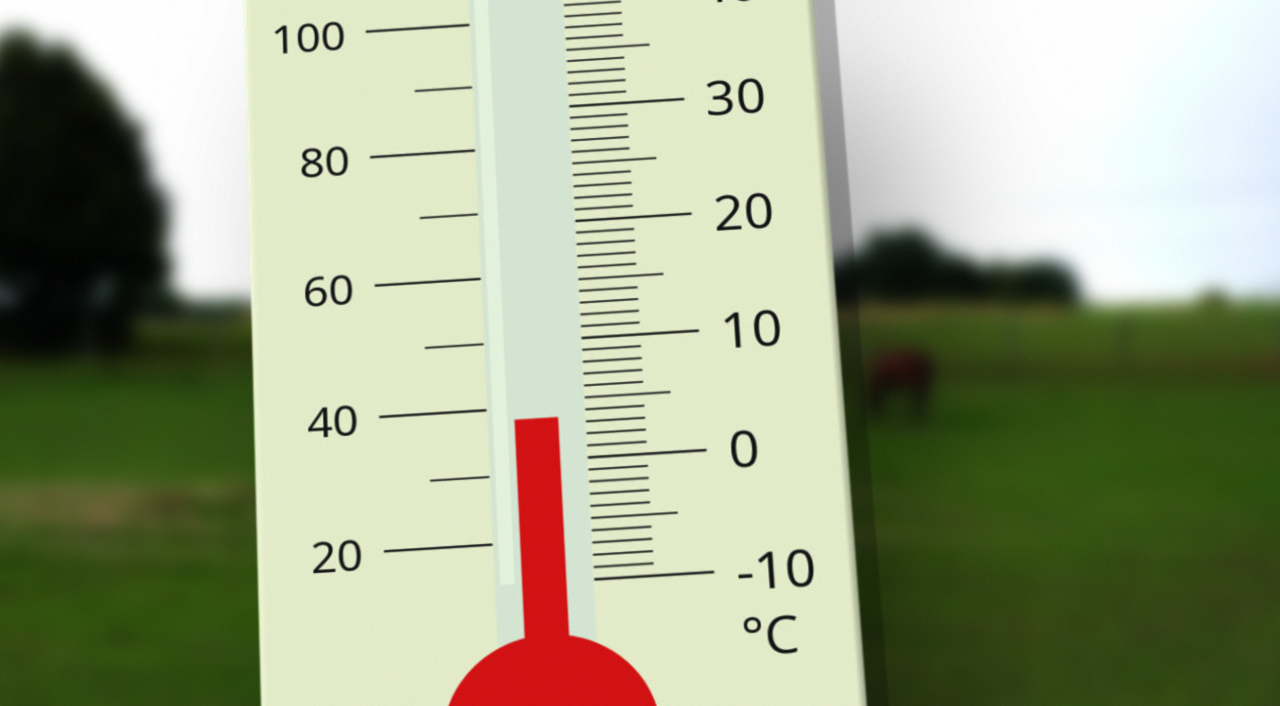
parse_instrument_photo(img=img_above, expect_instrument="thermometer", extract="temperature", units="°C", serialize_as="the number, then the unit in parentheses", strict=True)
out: 3.5 (°C)
